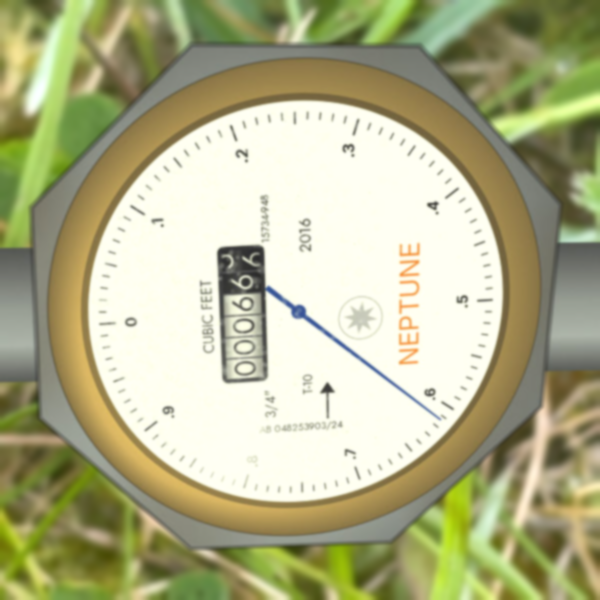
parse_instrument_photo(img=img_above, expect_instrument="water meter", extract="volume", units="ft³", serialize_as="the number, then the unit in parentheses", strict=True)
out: 665.61 (ft³)
